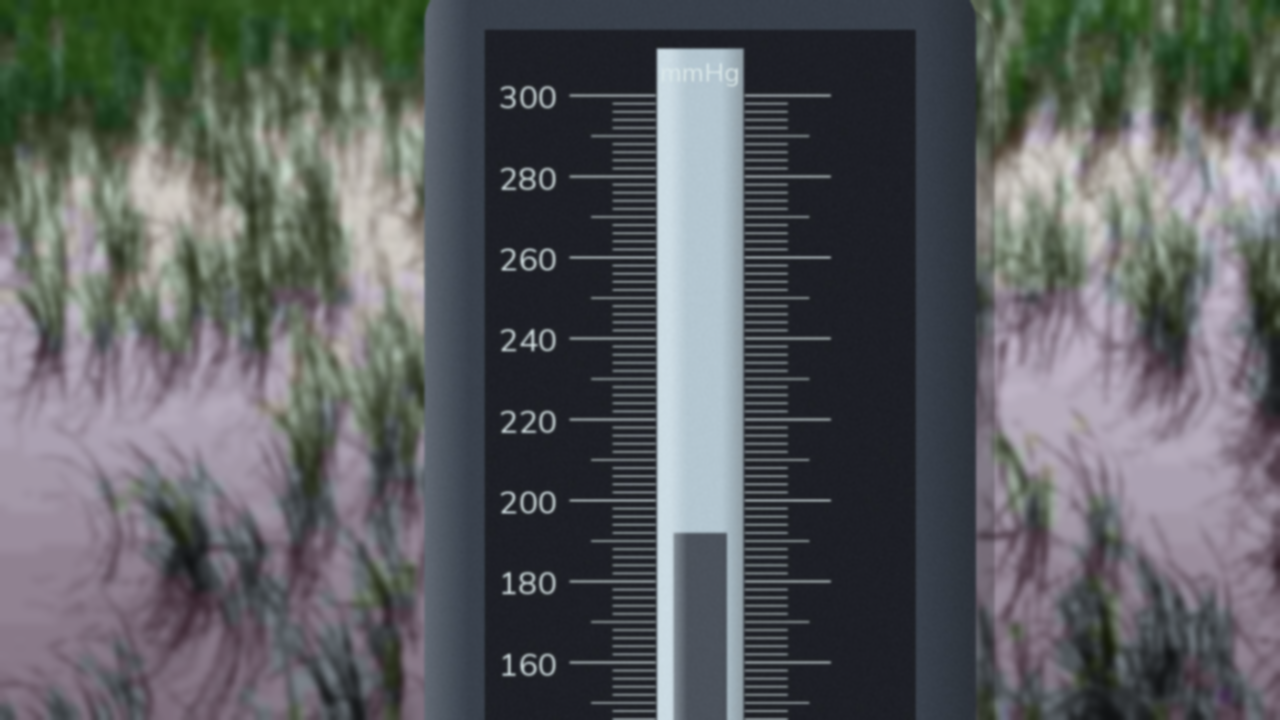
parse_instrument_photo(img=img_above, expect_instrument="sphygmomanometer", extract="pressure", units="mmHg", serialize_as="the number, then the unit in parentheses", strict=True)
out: 192 (mmHg)
